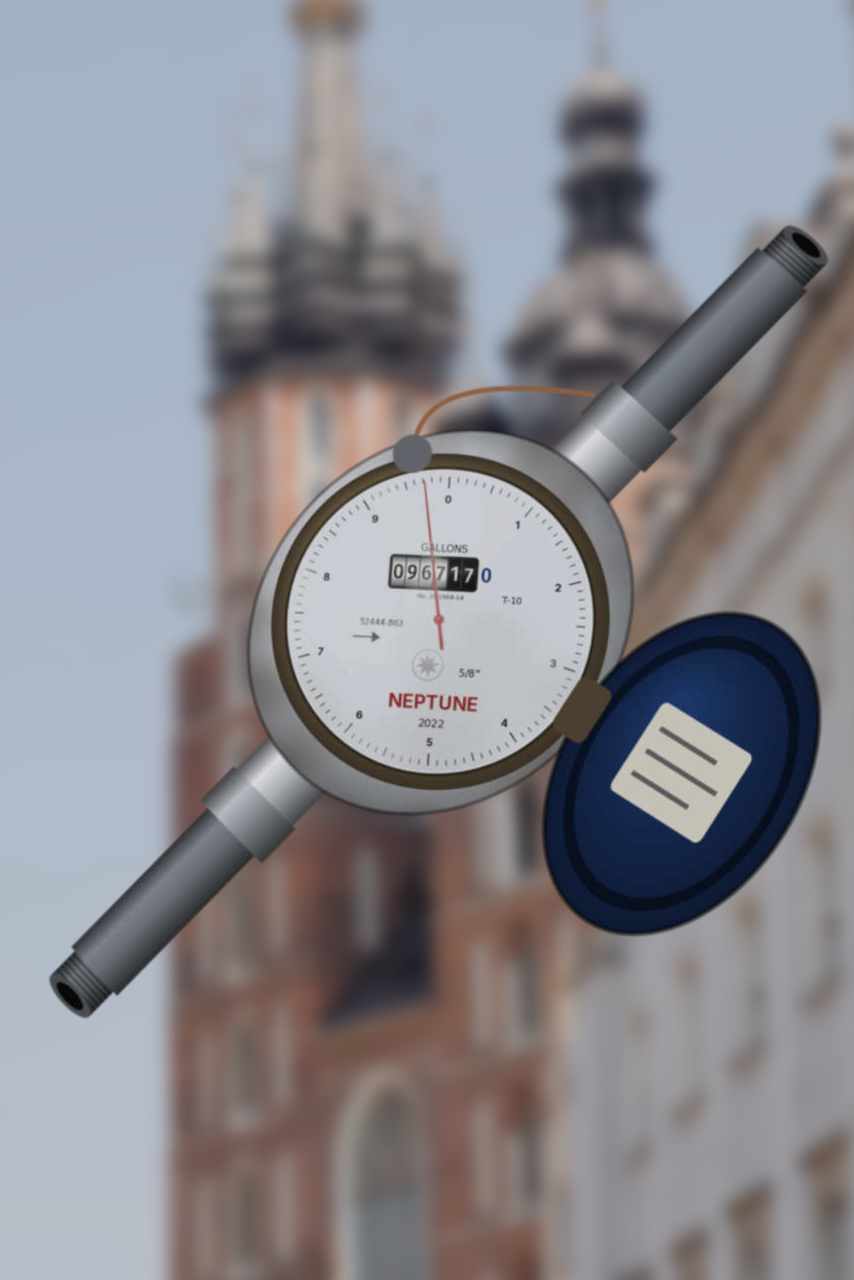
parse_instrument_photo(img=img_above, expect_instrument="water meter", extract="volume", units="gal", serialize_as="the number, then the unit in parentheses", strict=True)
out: 967169.7 (gal)
